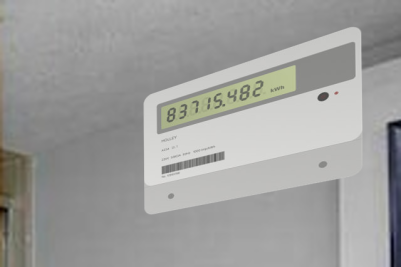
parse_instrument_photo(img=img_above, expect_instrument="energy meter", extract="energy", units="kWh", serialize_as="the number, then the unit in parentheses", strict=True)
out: 83715.482 (kWh)
